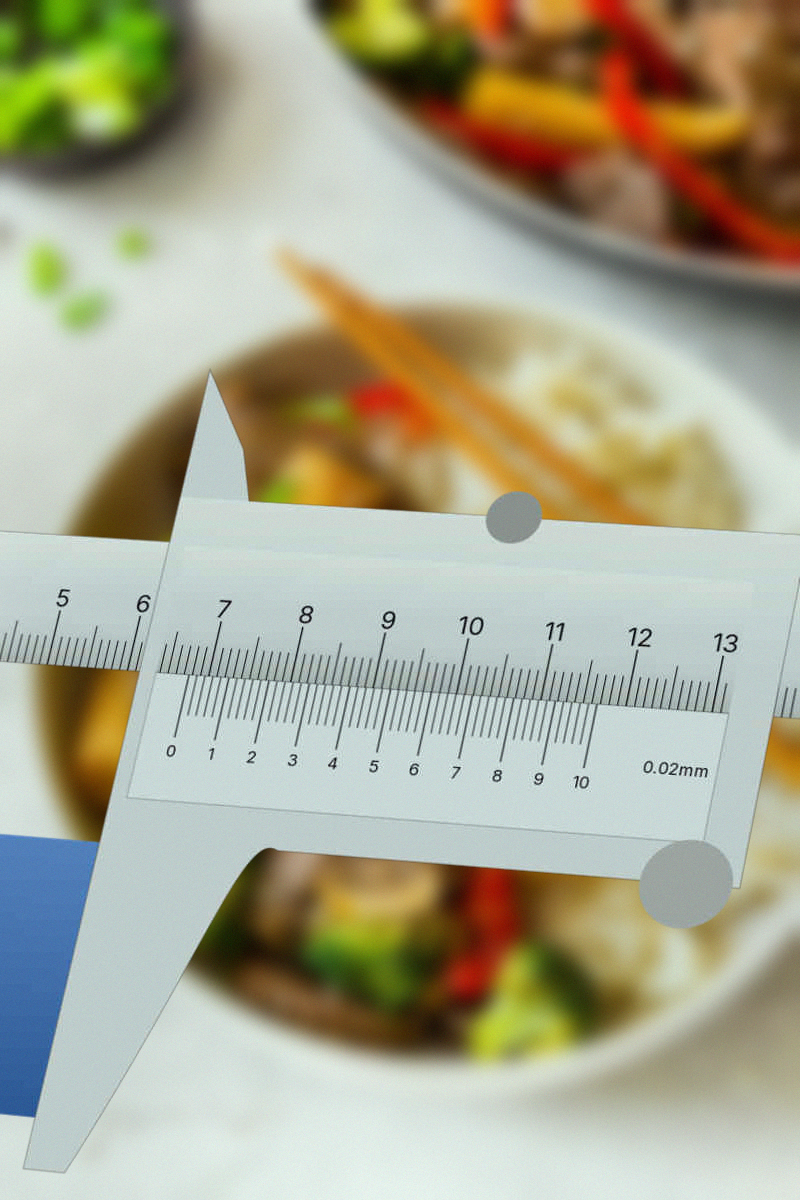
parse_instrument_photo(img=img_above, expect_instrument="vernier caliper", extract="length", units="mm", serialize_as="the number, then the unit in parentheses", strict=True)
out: 67.6 (mm)
